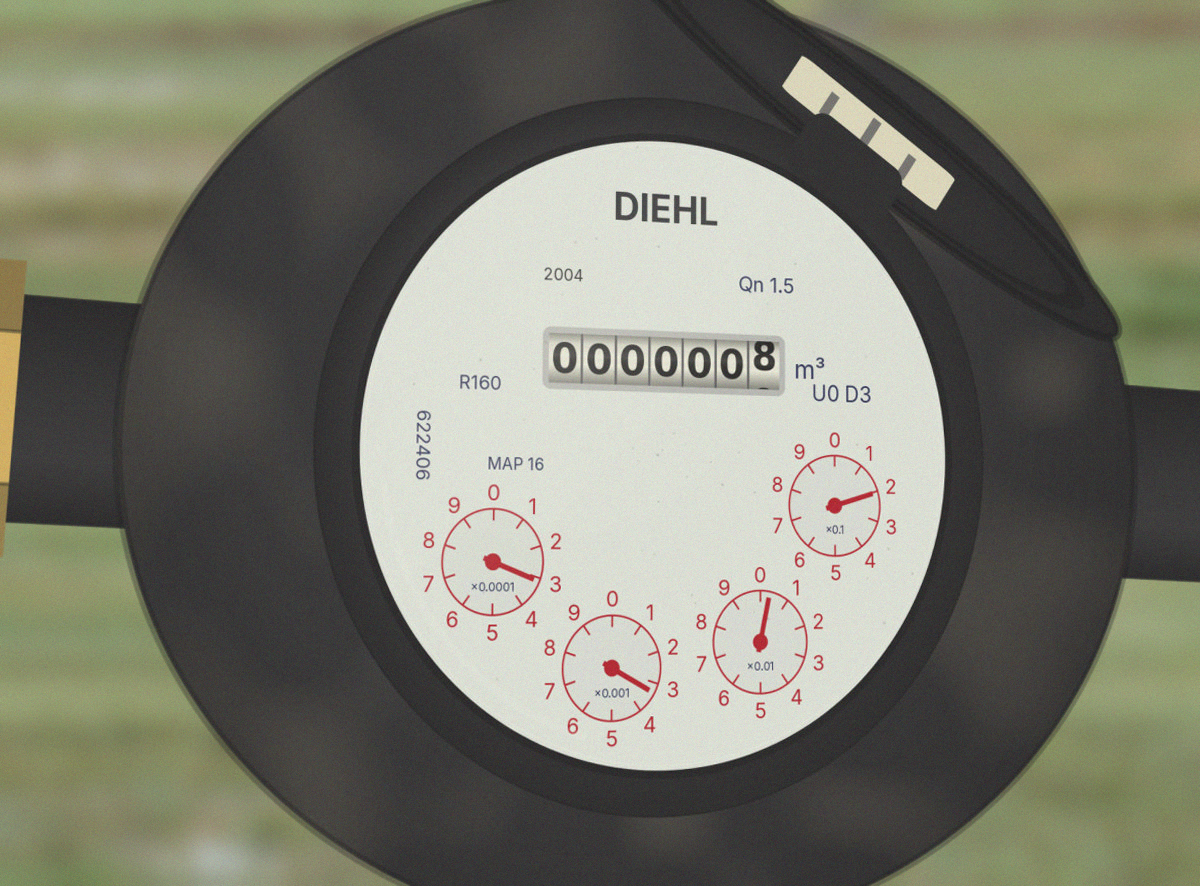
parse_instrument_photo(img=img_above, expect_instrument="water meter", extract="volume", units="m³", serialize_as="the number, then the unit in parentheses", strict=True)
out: 8.2033 (m³)
